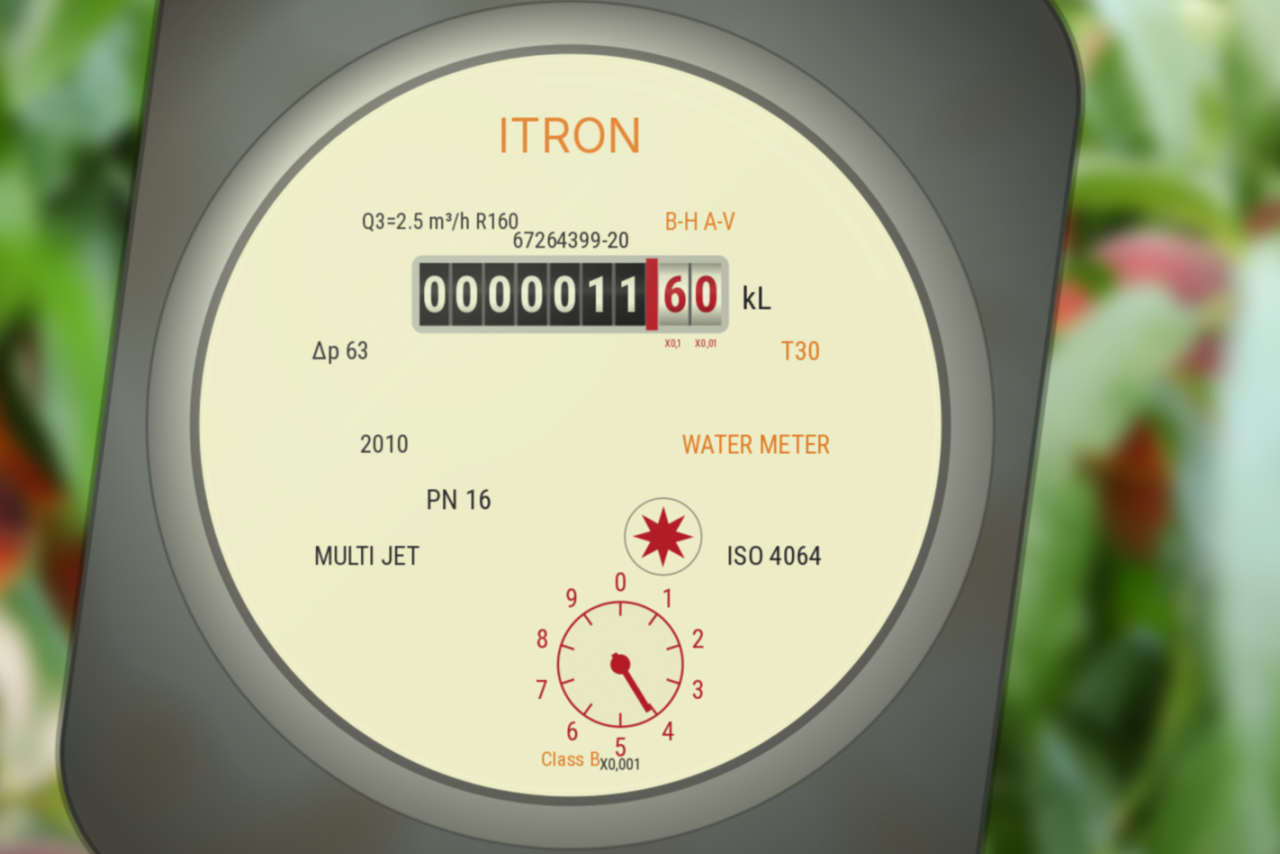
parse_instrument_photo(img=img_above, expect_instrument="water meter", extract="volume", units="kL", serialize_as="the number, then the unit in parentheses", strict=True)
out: 11.604 (kL)
